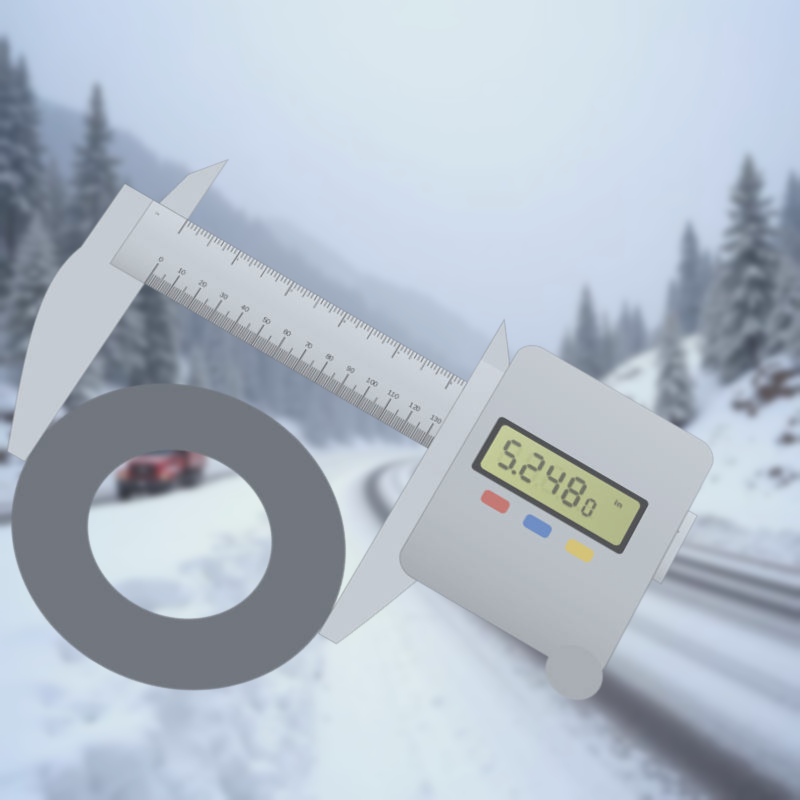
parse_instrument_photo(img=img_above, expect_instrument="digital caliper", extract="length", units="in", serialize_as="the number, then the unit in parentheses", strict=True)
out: 5.2480 (in)
